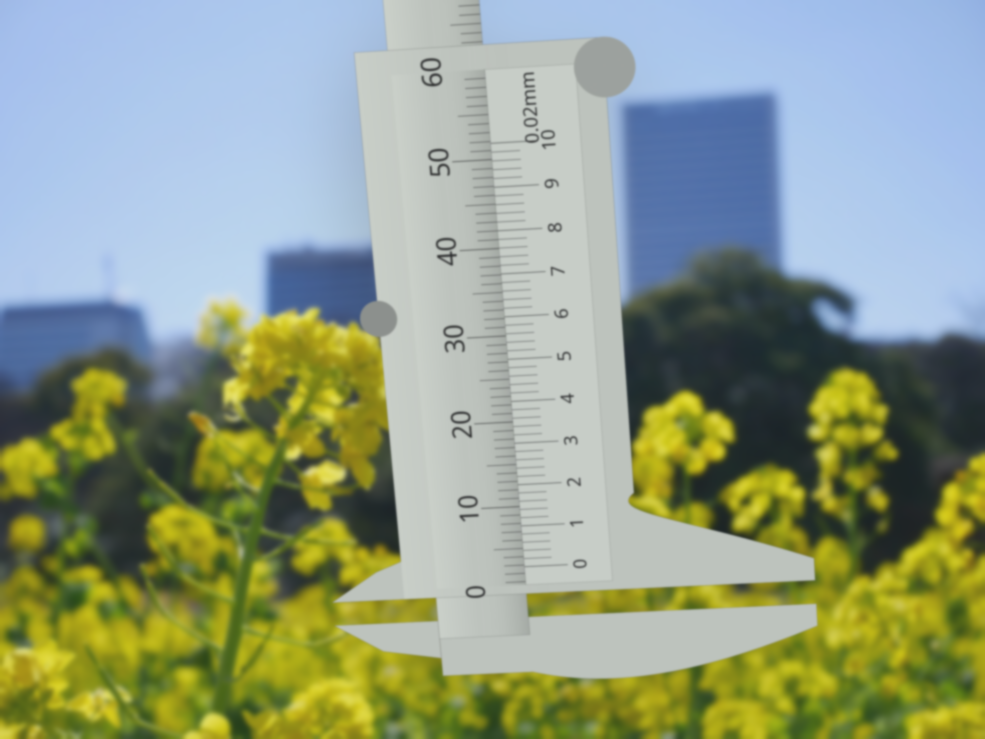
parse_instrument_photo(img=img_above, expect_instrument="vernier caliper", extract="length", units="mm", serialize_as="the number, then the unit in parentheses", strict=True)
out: 2.8 (mm)
